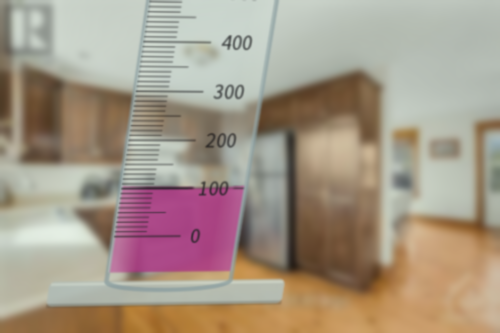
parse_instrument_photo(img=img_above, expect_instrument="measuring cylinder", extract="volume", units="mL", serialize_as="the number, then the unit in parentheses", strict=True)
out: 100 (mL)
